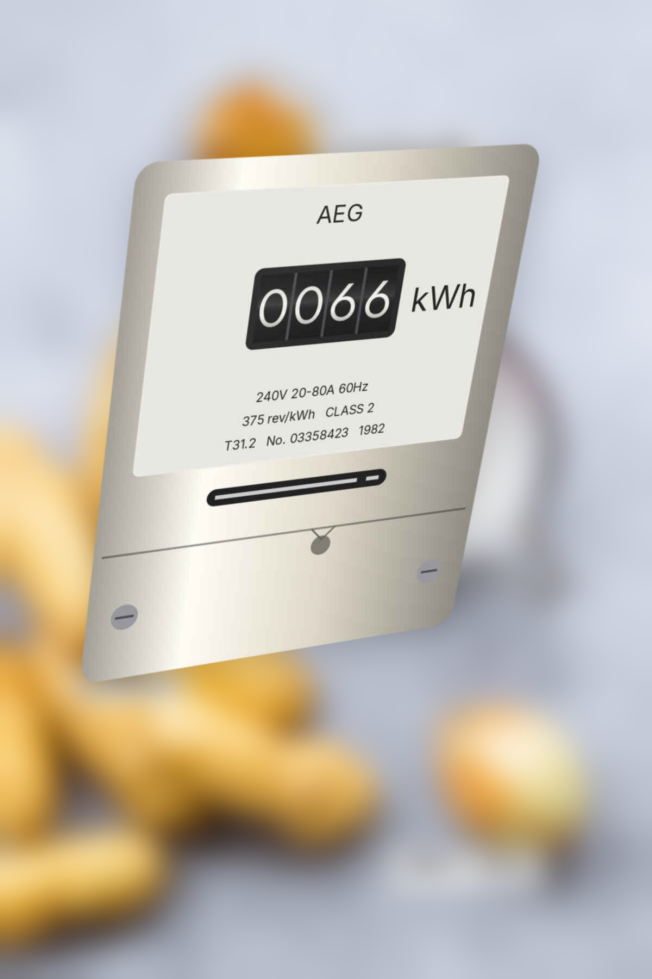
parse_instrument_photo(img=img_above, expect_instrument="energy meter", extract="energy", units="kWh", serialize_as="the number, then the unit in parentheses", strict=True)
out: 66 (kWh)
